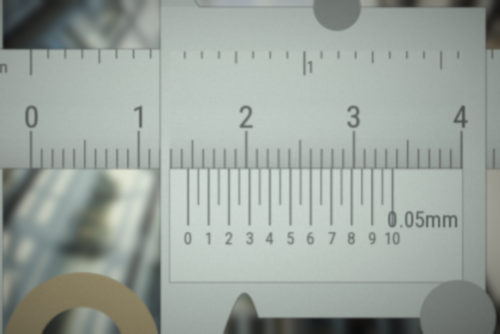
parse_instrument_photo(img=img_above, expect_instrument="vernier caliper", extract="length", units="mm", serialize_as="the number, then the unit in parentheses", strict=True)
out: 14.6 (mm)
